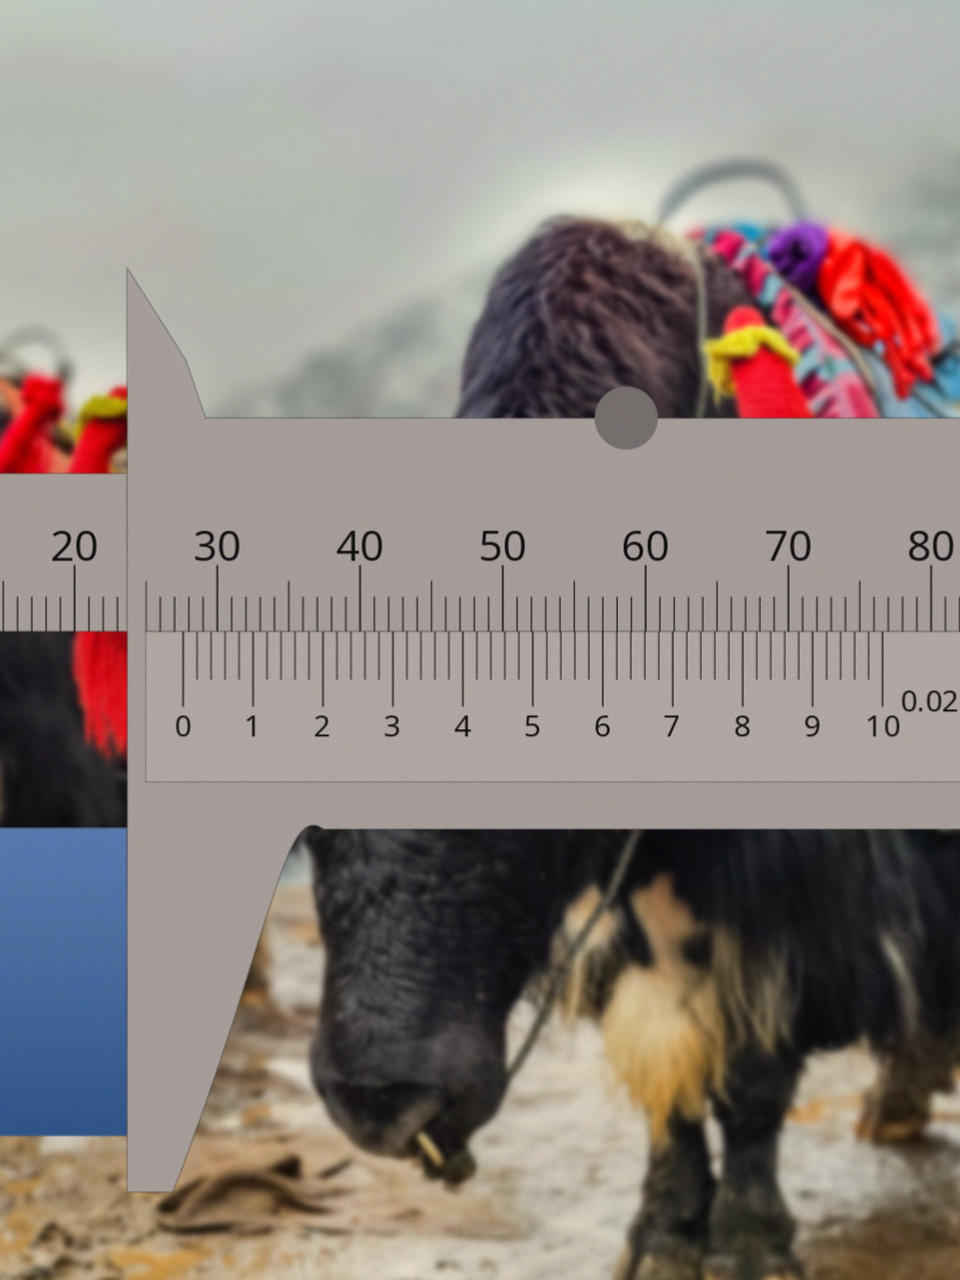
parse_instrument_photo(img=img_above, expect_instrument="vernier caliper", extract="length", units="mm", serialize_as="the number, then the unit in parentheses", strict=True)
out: 27.6 (mm)
